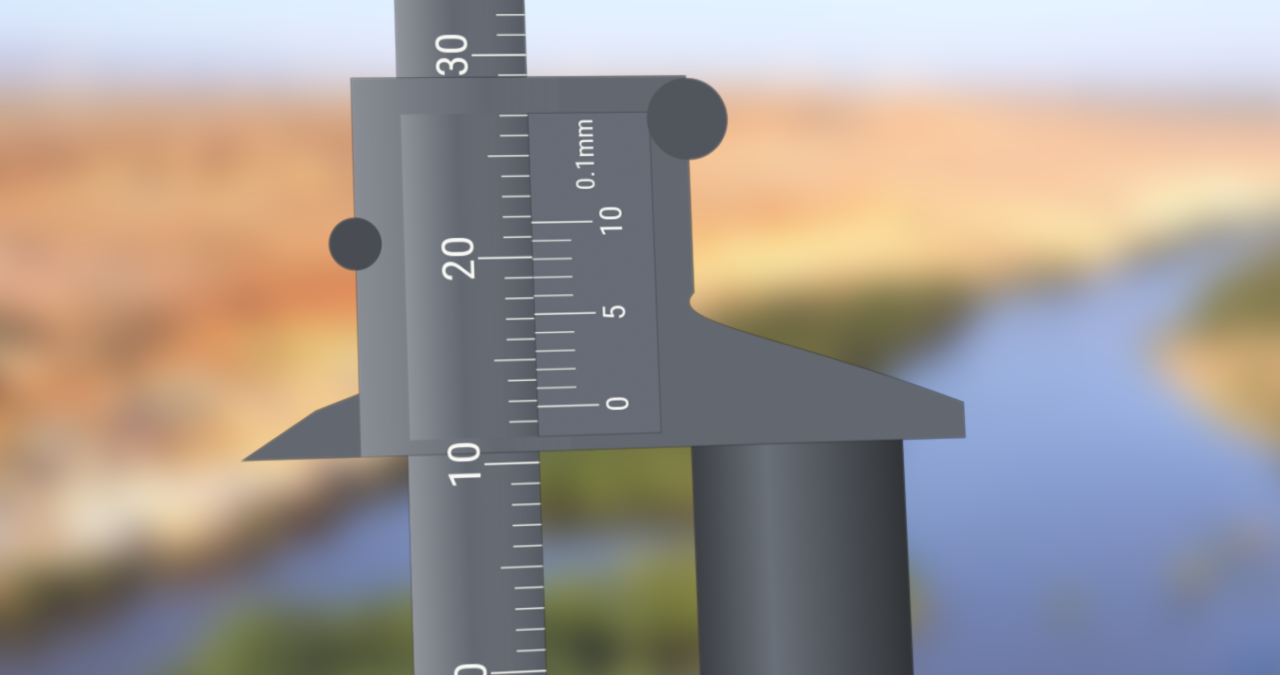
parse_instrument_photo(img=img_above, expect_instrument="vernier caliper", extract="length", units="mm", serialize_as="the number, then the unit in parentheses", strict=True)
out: 12.7 (mm)
